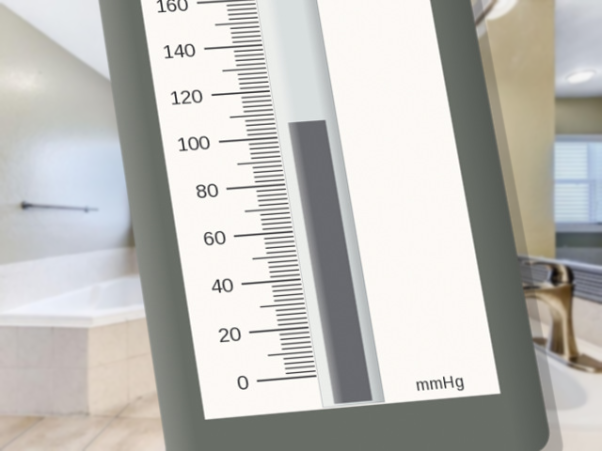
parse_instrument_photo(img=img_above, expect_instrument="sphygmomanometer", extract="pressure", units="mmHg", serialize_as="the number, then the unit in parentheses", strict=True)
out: 106 (mmHg)
